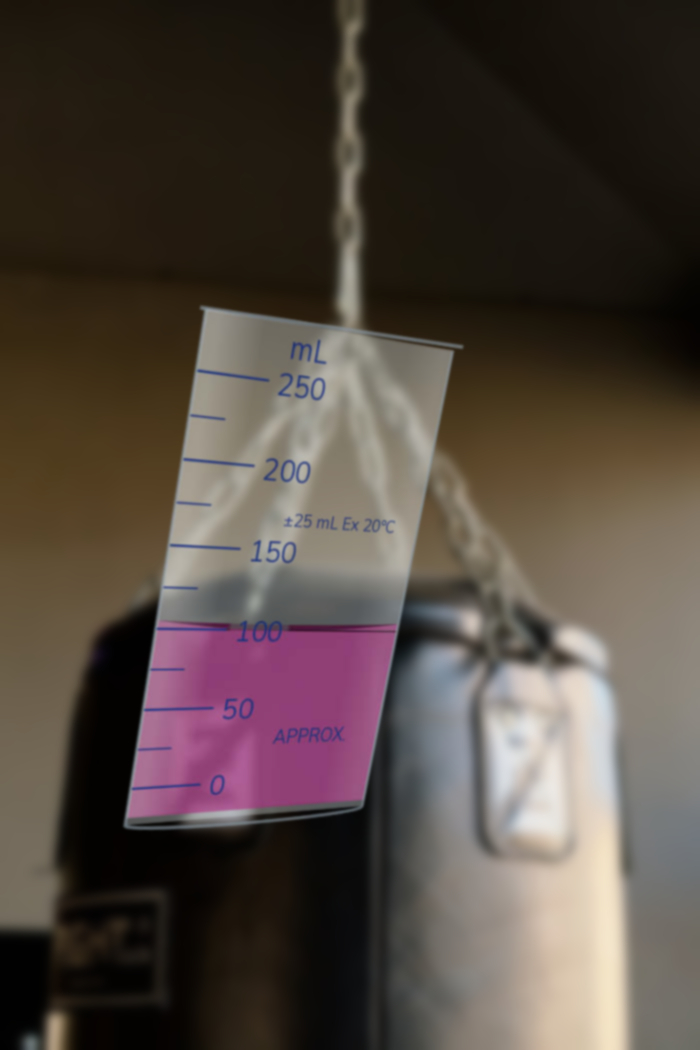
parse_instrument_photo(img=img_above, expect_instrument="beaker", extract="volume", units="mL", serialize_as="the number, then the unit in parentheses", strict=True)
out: 100 (mL)
